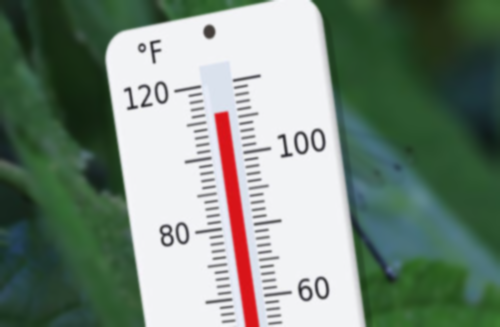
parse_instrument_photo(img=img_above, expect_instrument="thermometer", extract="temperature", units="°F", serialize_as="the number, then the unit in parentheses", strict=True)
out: 112 (°F)
